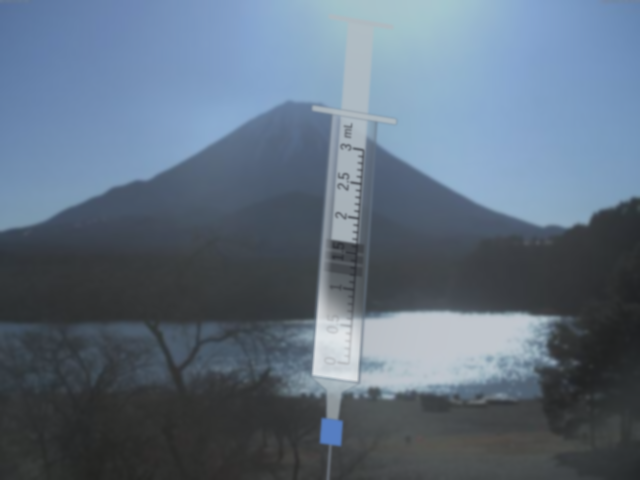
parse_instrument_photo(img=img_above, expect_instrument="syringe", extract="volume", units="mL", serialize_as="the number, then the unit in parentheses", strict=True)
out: 1.2 (mL)
